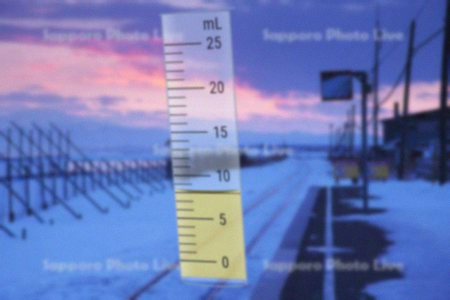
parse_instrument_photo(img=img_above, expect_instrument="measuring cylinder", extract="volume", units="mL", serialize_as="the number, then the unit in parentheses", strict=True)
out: 8 (mL)
